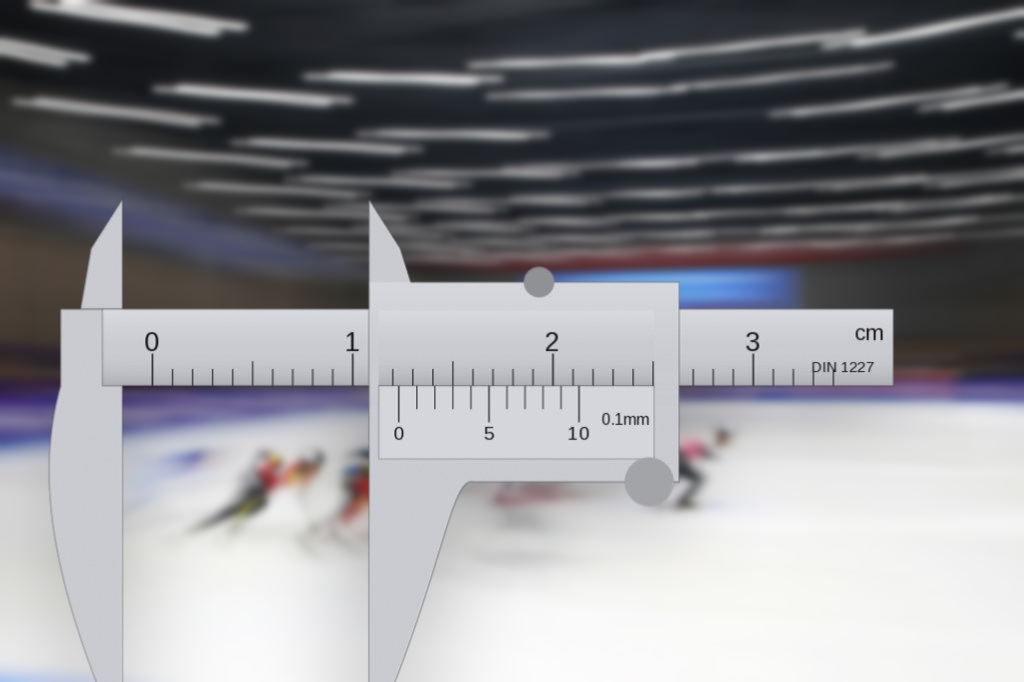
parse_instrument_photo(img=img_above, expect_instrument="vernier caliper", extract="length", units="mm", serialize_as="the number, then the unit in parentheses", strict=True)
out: 12.3 (mm)
